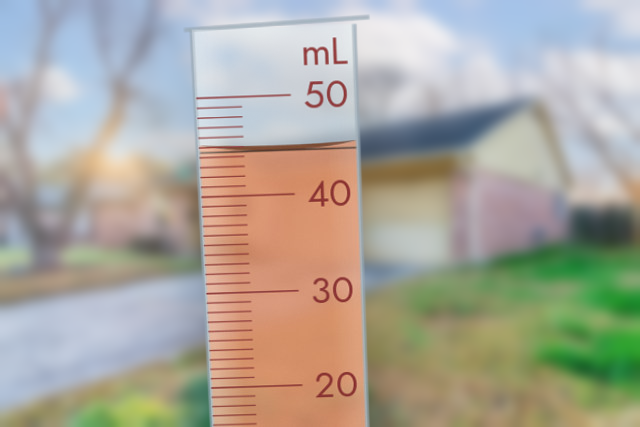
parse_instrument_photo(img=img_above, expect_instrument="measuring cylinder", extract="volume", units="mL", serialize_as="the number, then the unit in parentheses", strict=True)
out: 44.5 (mL)
